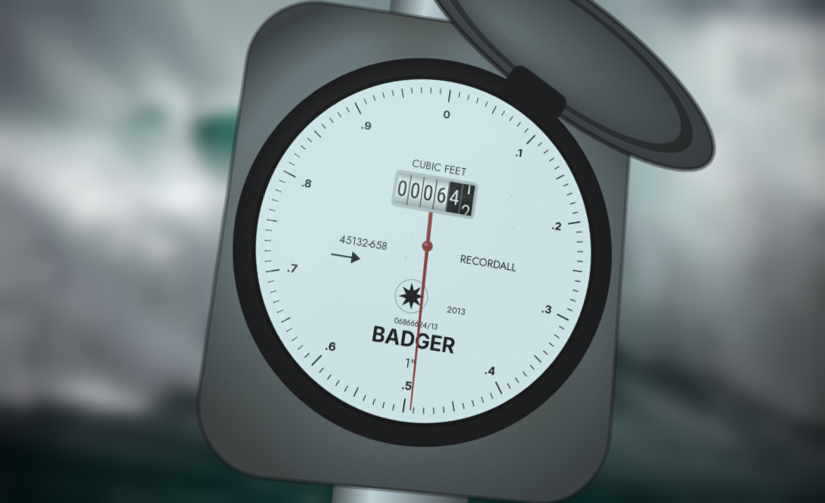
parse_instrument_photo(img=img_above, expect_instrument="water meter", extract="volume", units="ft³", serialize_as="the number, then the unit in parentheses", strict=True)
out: 641.49 (ft³)
